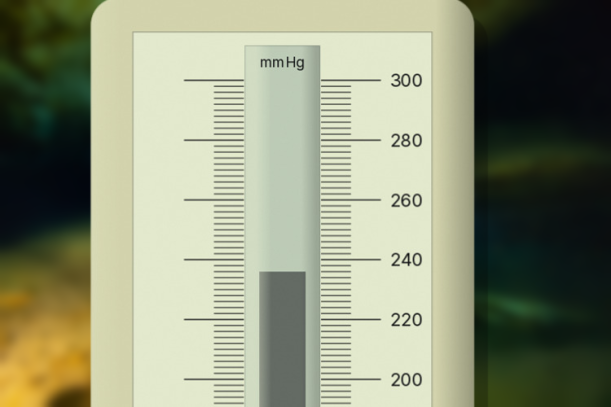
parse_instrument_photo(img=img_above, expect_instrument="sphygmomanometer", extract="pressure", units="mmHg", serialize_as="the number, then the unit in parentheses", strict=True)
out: 236 (mmHg)
